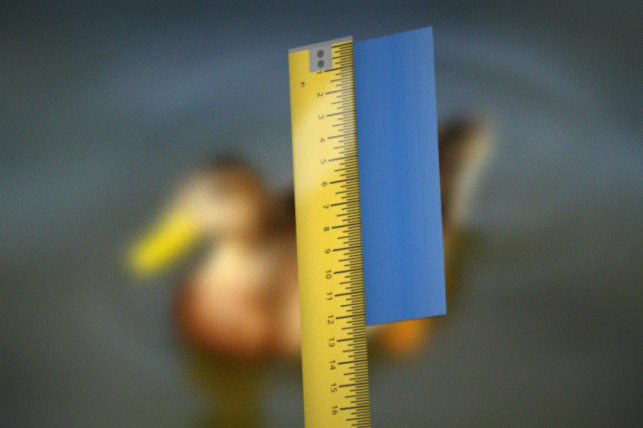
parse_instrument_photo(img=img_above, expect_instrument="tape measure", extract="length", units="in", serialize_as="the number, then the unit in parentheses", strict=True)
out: 12.5 (in)
